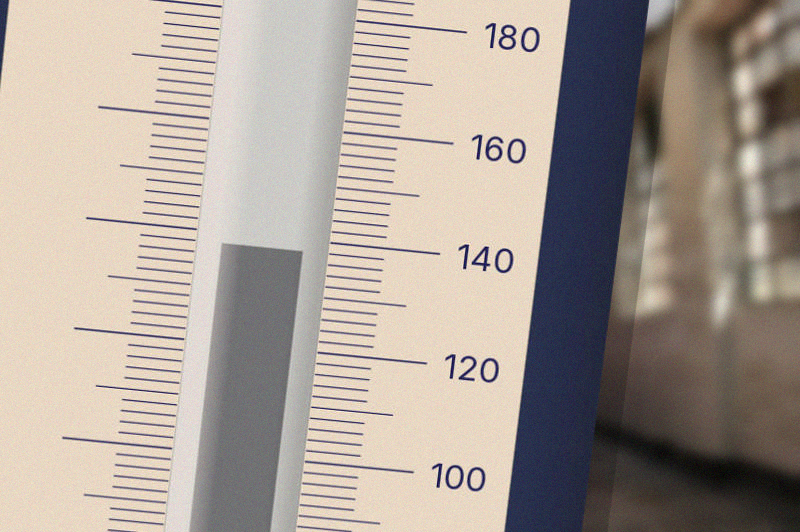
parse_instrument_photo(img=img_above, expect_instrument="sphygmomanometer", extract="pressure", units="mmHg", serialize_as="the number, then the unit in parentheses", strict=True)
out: 138 (mmHg)
